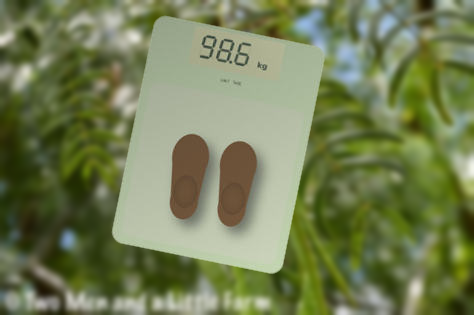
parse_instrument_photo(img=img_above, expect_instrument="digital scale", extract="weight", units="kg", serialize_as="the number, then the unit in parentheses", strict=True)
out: 98.6 (kg)
